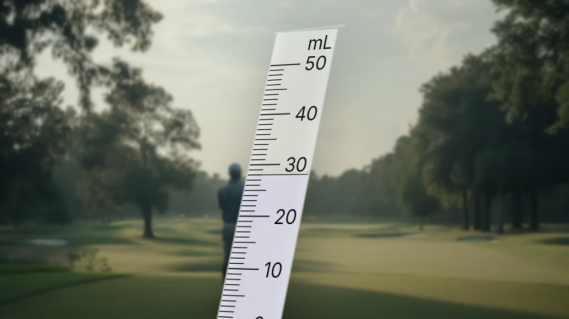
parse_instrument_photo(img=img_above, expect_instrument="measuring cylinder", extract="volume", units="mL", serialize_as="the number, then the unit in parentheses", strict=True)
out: 28 (mL)
